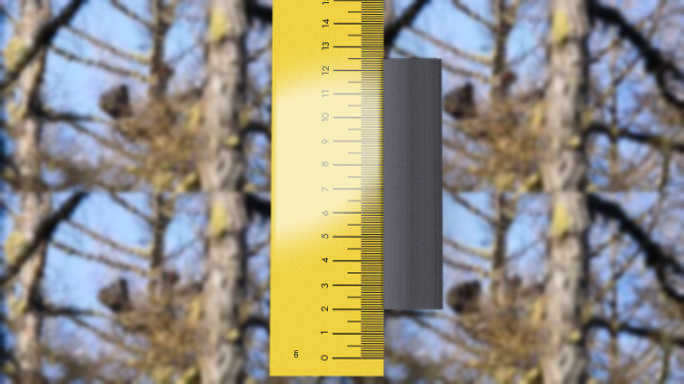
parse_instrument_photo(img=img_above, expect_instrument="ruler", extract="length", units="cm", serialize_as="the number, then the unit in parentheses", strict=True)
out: 10.5 (cm)
